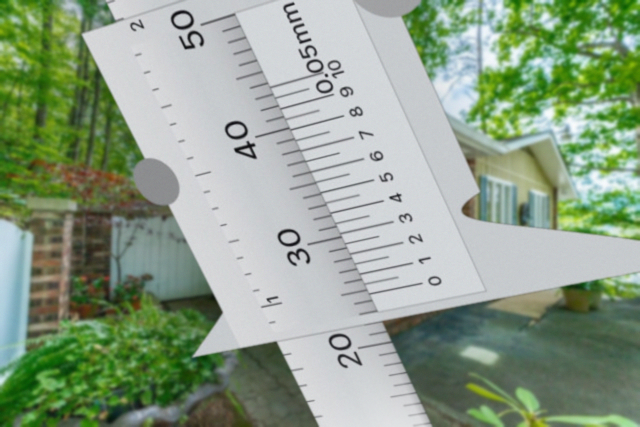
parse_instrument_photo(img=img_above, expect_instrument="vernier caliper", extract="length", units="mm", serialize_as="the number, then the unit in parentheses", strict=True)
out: 24.6 (mm)
